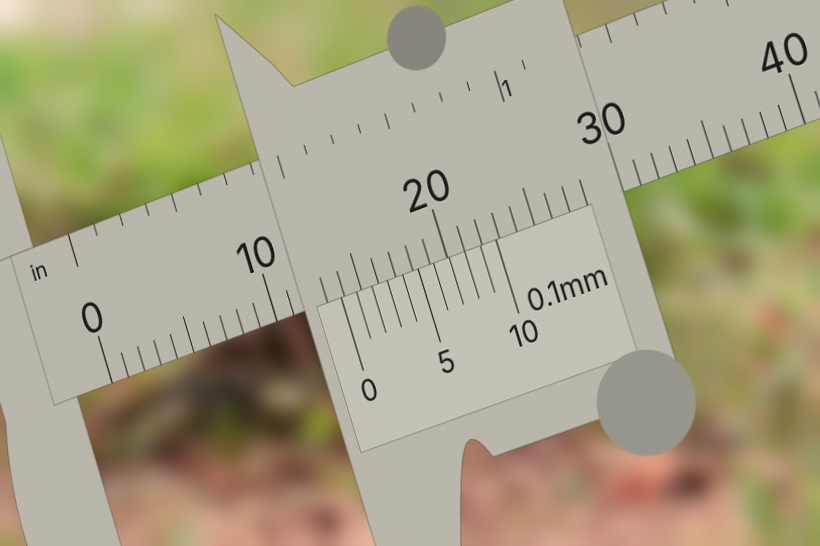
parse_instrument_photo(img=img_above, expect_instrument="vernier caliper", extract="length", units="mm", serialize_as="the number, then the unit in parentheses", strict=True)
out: 13.8 (mm)
